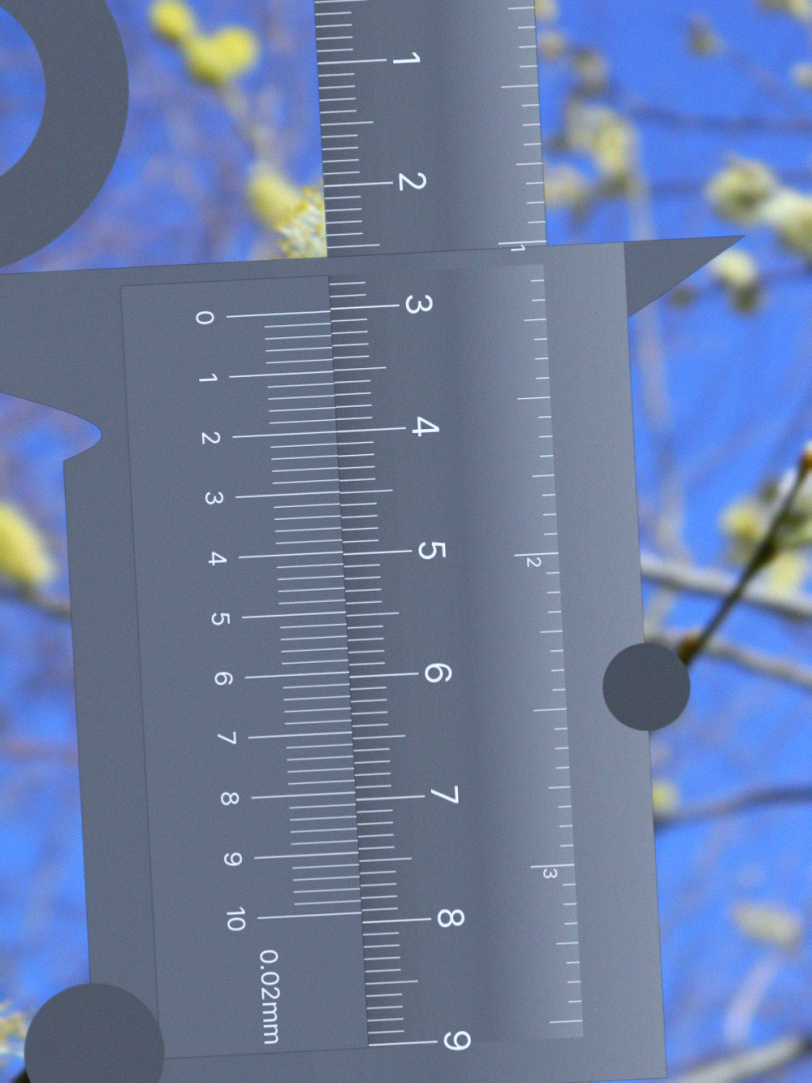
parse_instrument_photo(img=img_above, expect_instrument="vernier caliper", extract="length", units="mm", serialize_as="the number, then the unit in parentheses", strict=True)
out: 30.2 (mm)
